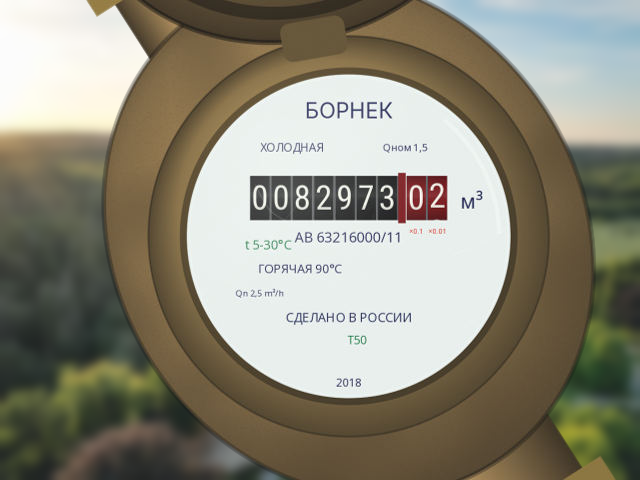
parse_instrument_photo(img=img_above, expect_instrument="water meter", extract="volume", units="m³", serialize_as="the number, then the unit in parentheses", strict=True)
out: 82973.02 (m³)
